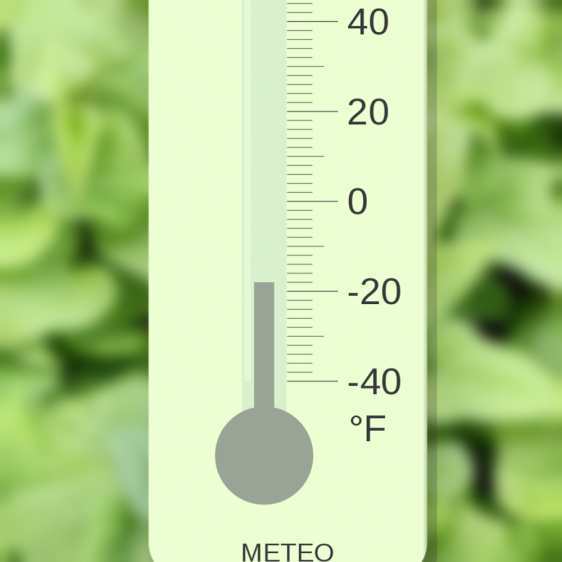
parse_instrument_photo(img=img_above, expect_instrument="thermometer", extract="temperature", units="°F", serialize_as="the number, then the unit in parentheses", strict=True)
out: -18 (°F)
